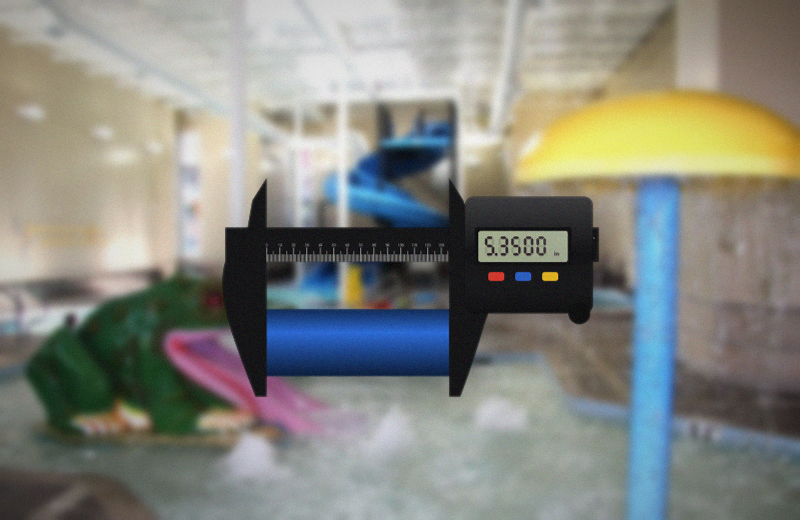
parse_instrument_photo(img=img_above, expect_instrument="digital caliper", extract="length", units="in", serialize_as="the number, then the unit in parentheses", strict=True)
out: 5.3500 (in)
